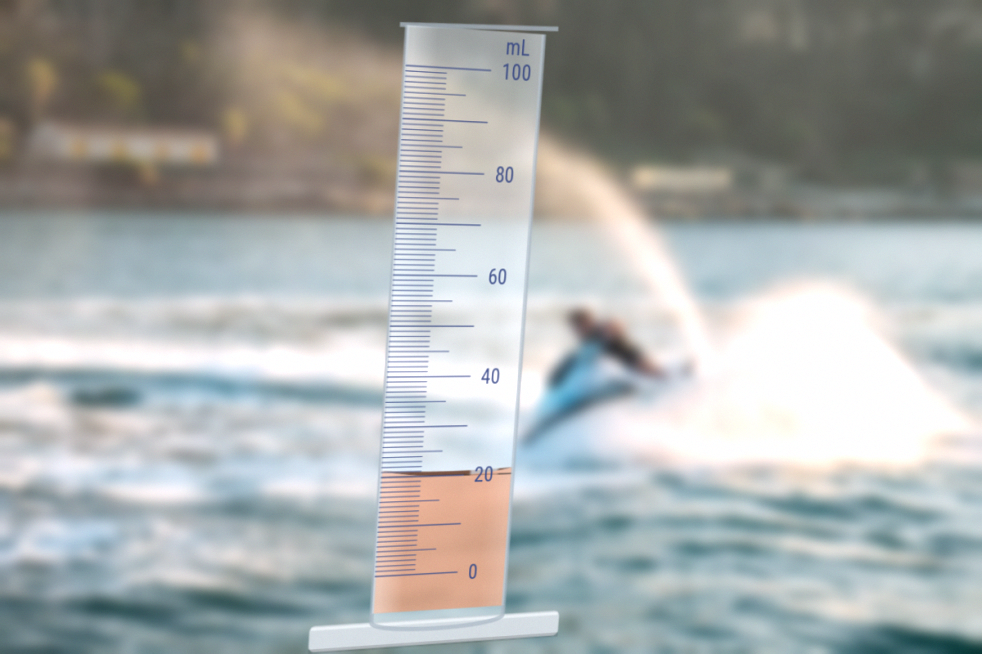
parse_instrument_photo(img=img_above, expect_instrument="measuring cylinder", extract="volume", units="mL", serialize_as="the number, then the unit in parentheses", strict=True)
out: 20 (mL)
